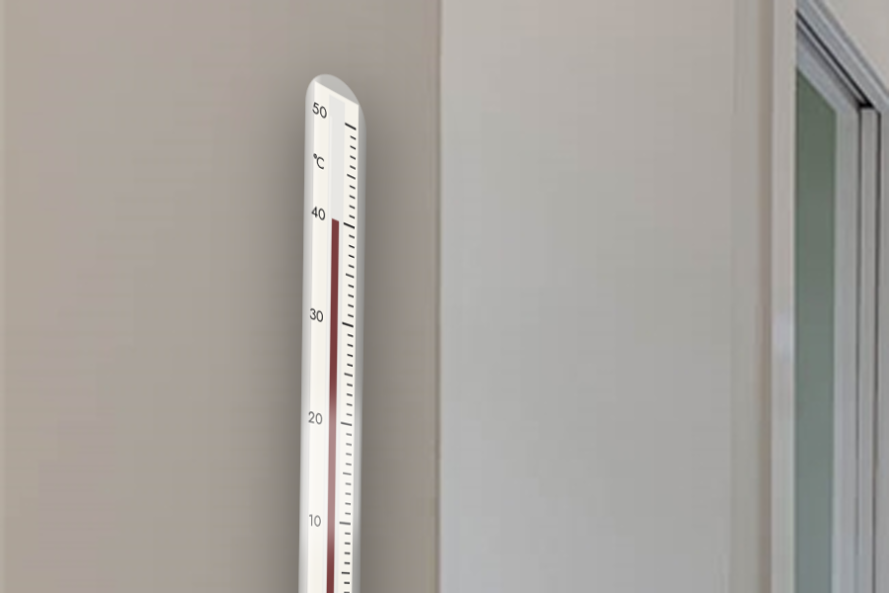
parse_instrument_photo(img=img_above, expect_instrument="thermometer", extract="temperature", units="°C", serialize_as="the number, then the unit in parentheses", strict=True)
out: 40 (°C)
